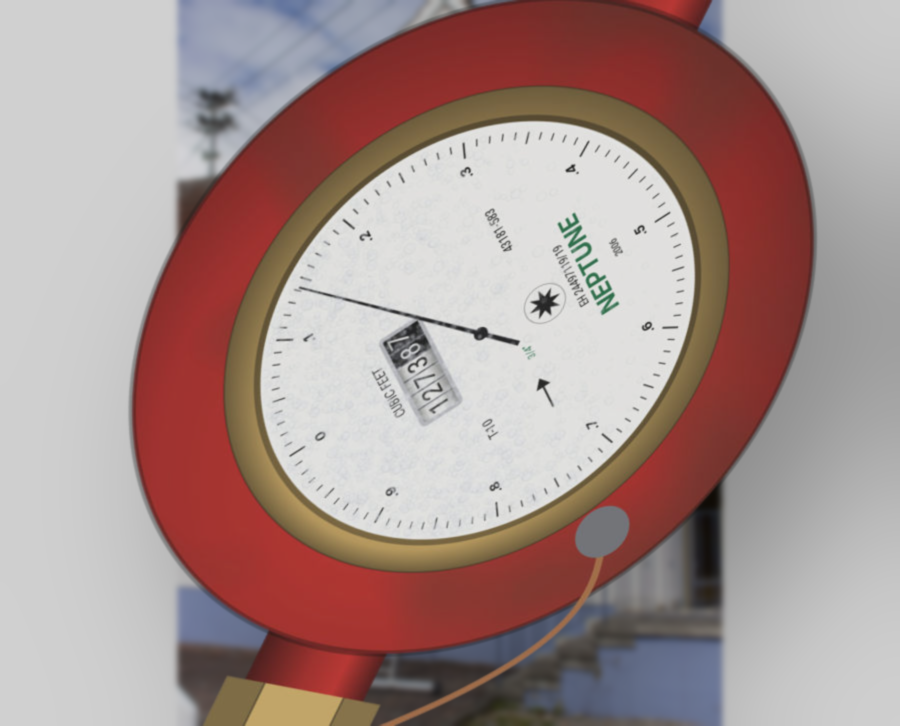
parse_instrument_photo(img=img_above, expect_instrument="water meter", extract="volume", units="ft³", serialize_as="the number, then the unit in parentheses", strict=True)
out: 127387.14 (ft³)
